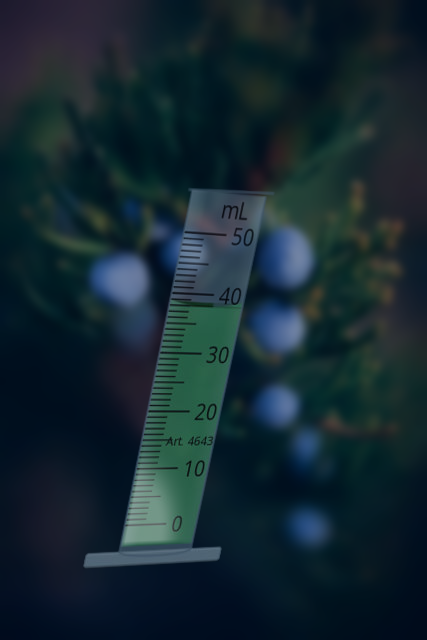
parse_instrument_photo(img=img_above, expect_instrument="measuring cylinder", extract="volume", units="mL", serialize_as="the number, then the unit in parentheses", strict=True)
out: 38 (mL)
